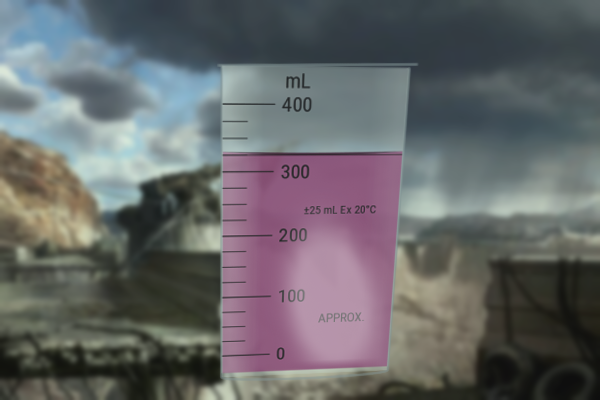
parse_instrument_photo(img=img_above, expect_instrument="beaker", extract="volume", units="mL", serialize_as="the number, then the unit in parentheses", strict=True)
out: 325 (mL)
